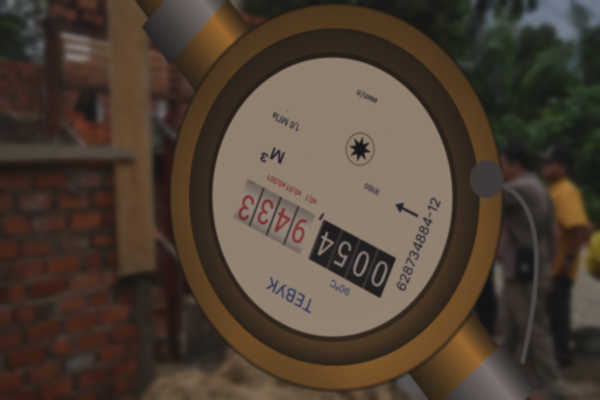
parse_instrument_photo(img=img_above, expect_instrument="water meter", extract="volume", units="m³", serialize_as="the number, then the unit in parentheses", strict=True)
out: 54.9433 (m³)
